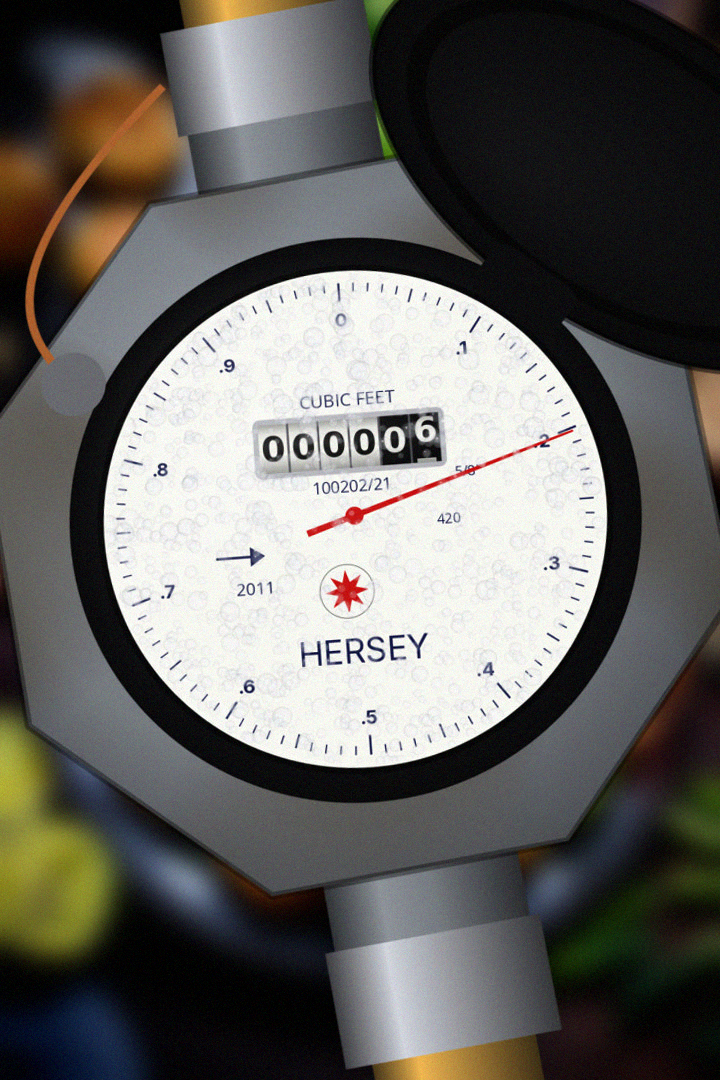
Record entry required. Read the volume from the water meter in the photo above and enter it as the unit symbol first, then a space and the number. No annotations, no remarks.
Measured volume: ft³ 6.20
